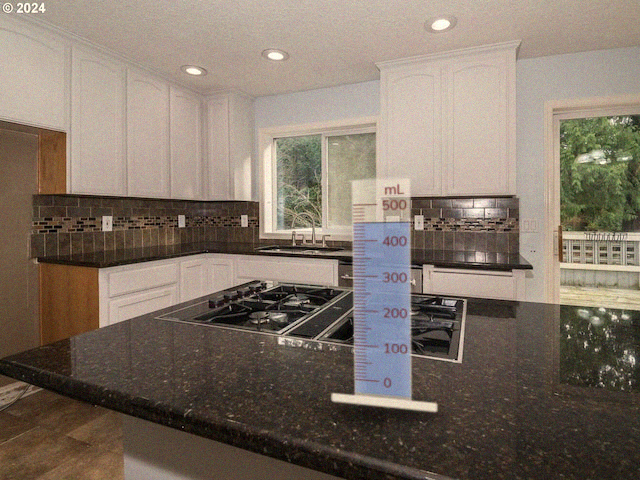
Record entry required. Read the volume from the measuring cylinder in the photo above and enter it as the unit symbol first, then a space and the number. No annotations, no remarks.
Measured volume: mL 450
